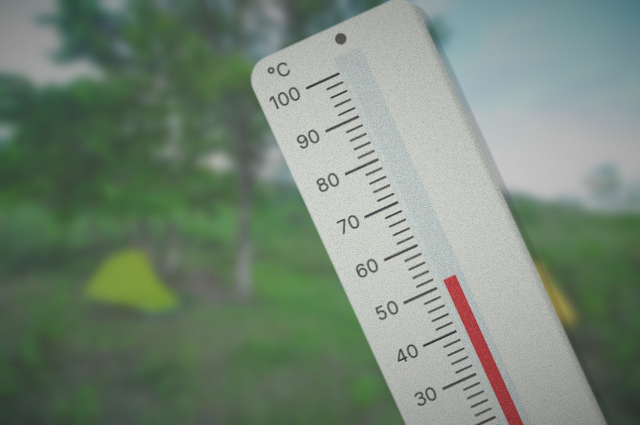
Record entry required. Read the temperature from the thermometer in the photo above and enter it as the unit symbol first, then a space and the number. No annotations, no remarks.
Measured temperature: °C 51
